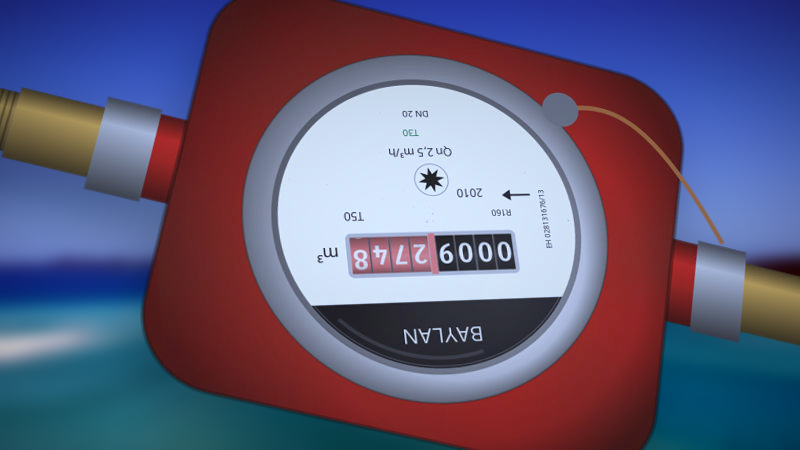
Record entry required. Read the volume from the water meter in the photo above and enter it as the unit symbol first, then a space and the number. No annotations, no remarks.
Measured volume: m³ 9.2748
